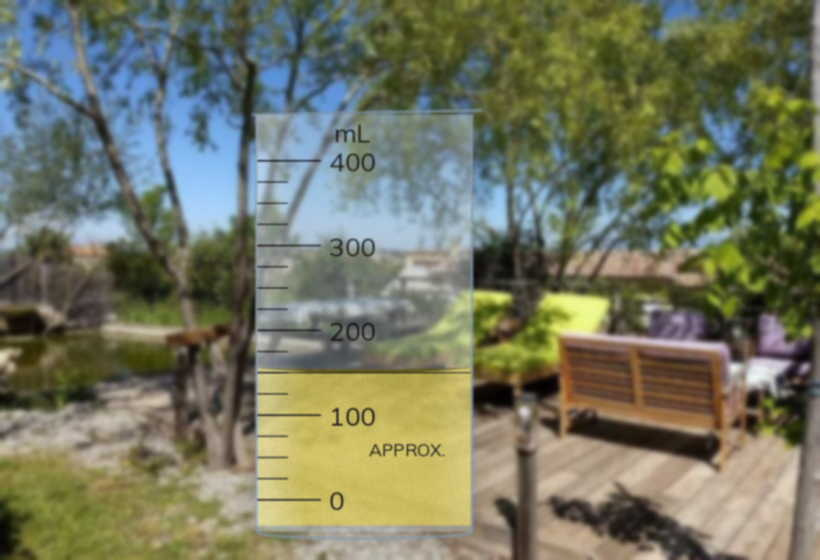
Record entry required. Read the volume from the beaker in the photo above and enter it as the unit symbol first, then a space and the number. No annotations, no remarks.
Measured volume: mL 150
